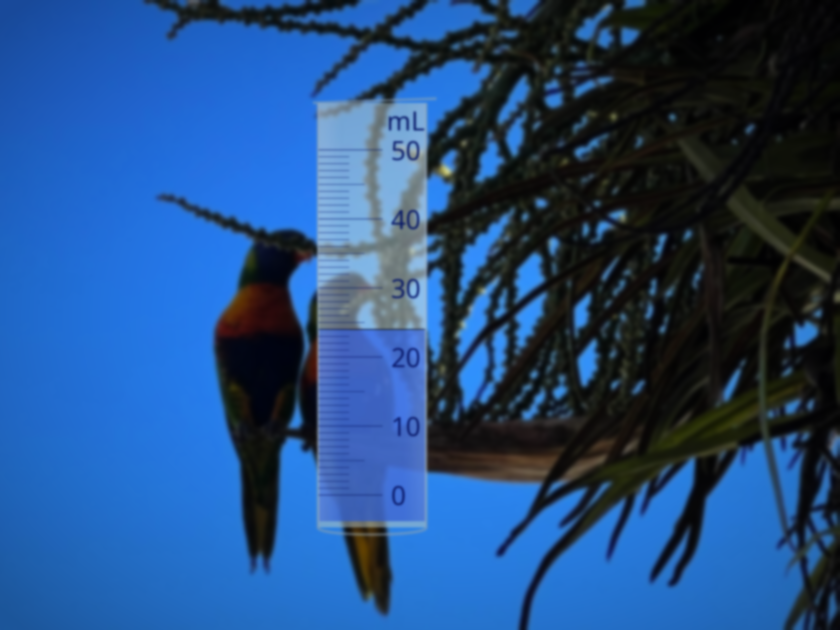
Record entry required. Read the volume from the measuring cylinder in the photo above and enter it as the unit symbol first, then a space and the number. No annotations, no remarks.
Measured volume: mL 24
